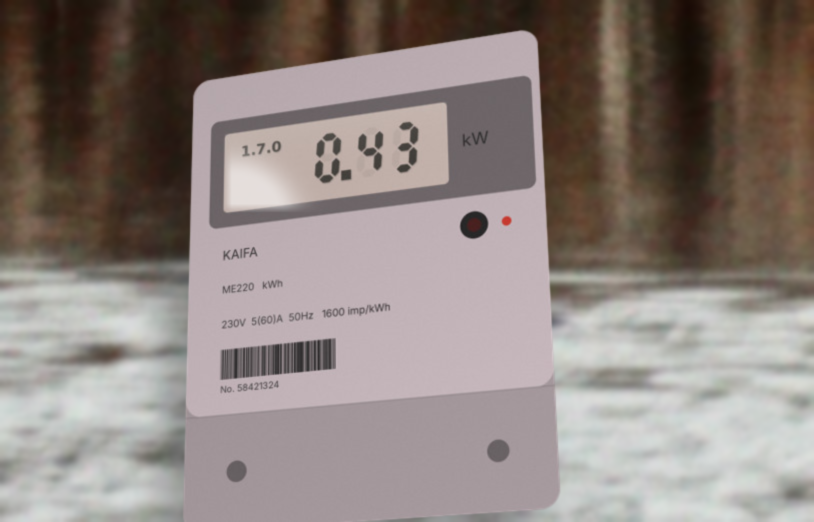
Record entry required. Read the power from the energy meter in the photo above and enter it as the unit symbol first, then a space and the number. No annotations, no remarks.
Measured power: kW 0.43
